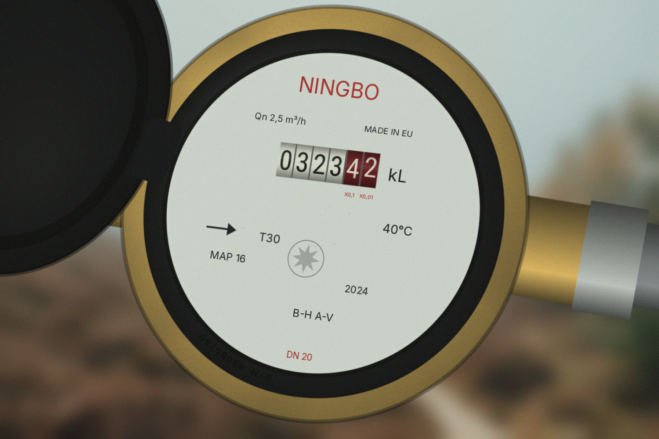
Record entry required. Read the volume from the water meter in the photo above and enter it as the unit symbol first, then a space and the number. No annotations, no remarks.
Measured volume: kL 323.42
